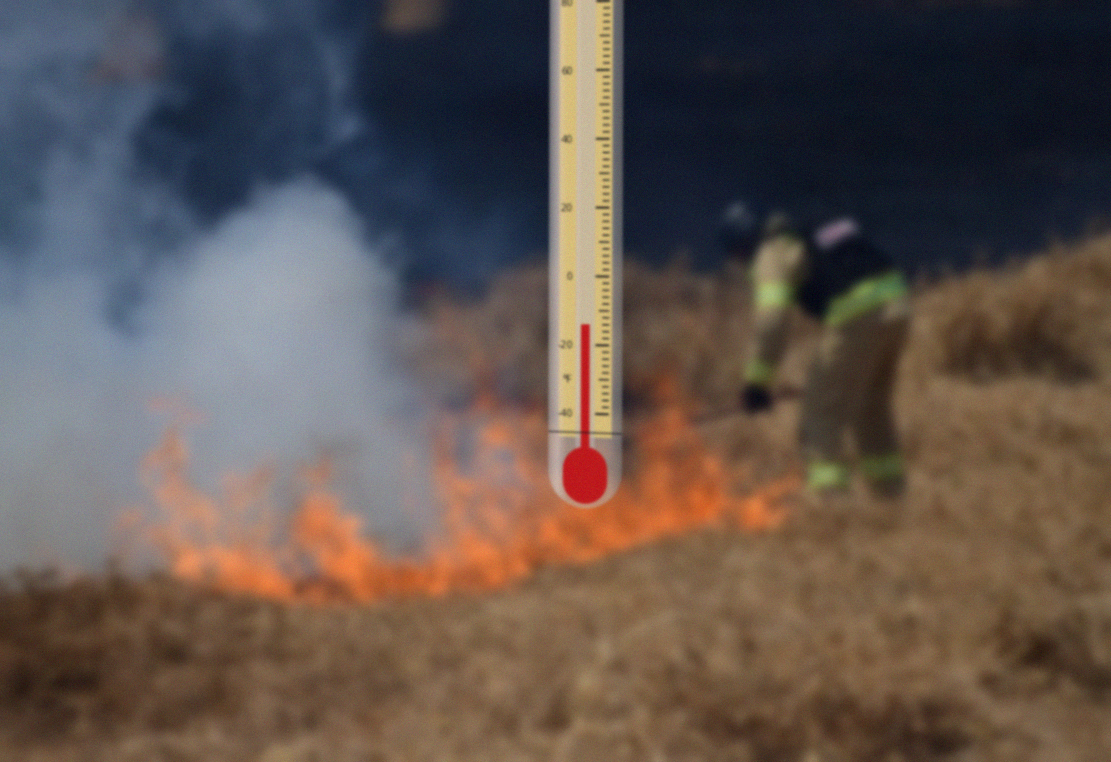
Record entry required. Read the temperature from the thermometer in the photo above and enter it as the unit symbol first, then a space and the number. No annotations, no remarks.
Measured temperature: °F -14
